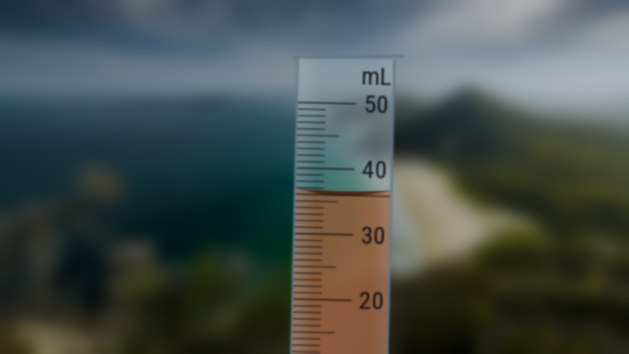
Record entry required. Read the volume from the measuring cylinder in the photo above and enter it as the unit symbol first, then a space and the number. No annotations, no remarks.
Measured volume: mL 36
